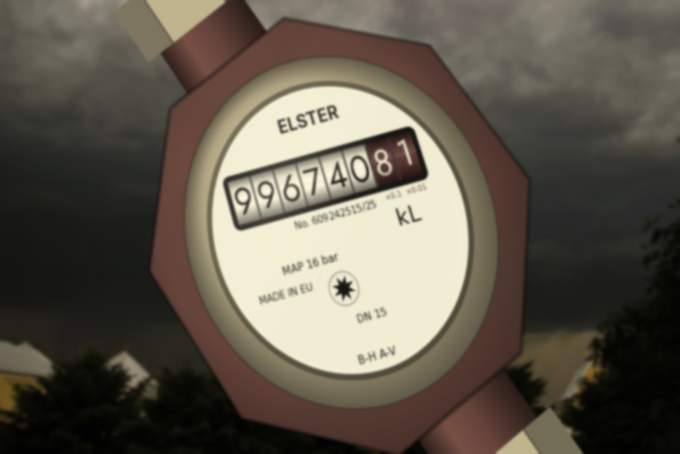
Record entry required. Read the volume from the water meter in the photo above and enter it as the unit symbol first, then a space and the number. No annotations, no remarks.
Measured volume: kL 996740.81
